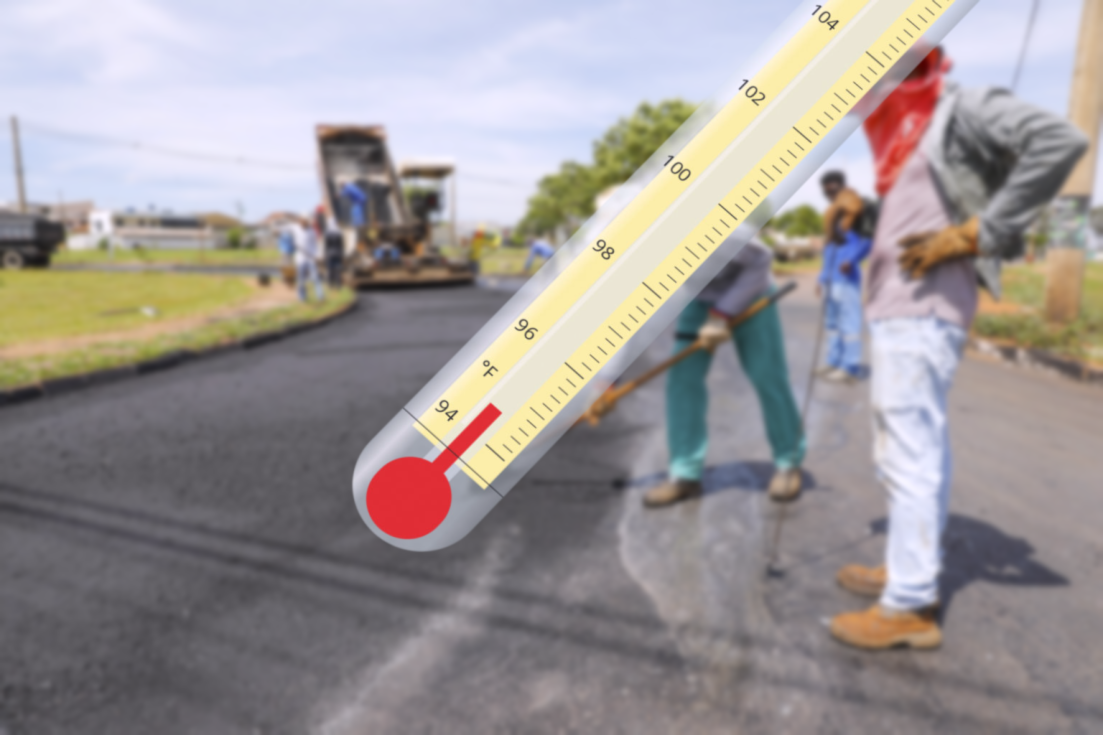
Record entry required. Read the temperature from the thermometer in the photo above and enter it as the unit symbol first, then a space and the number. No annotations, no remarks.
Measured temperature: °F 94.6
